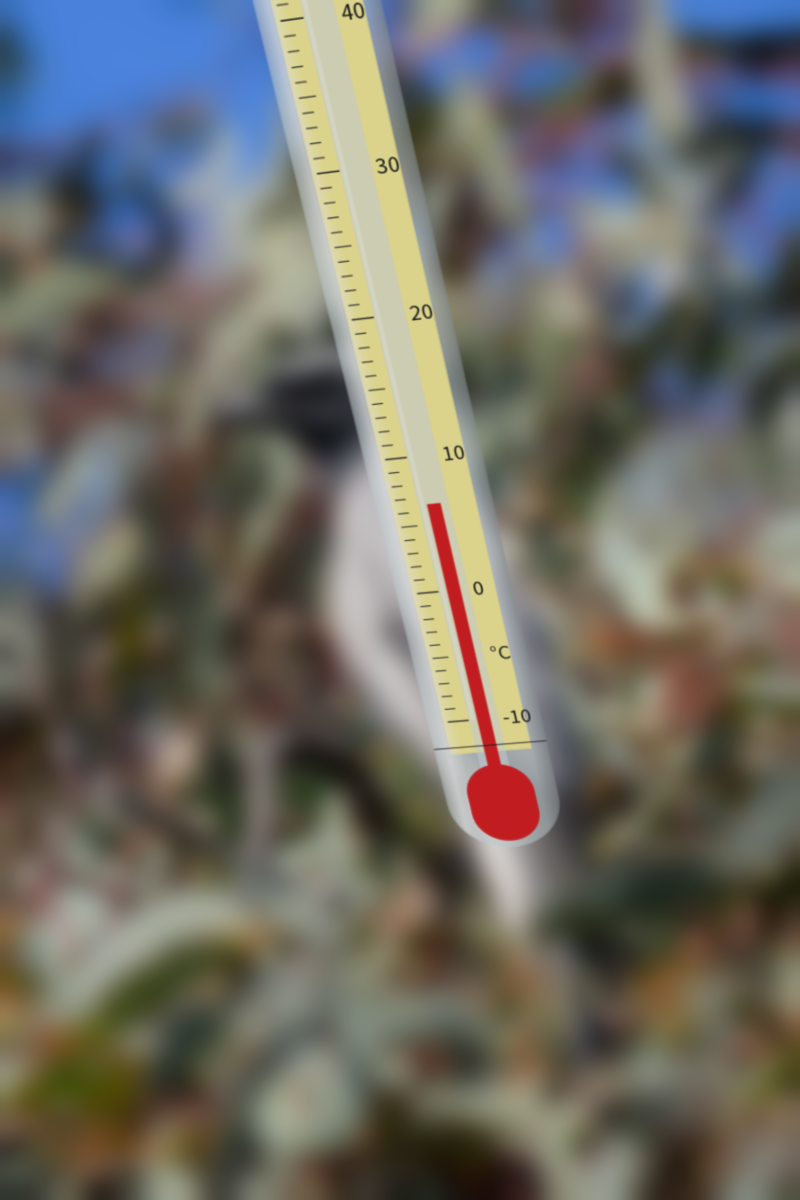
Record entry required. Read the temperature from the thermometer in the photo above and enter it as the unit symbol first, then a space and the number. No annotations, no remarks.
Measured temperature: °C 6.5
